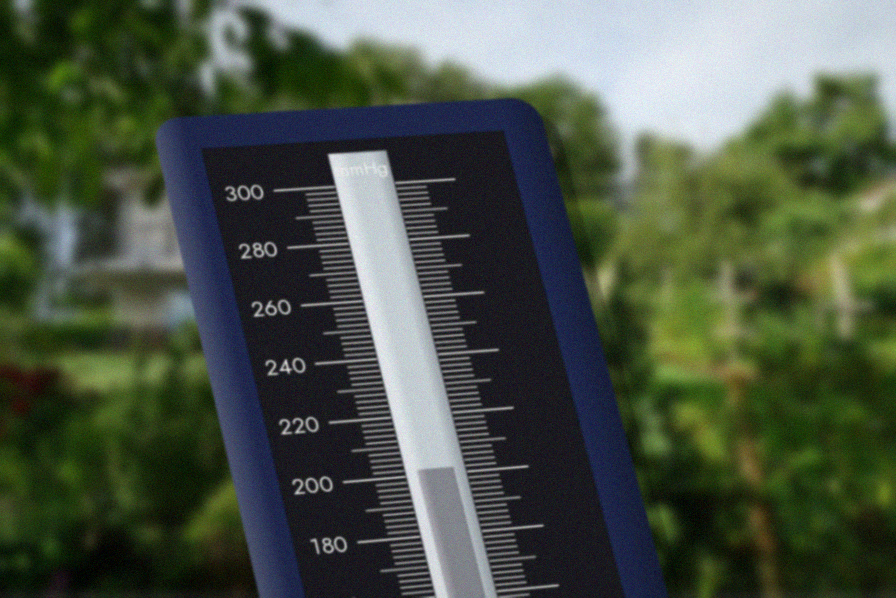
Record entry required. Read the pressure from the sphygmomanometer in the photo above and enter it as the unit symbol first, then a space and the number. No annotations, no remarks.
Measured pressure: mmHg 202
